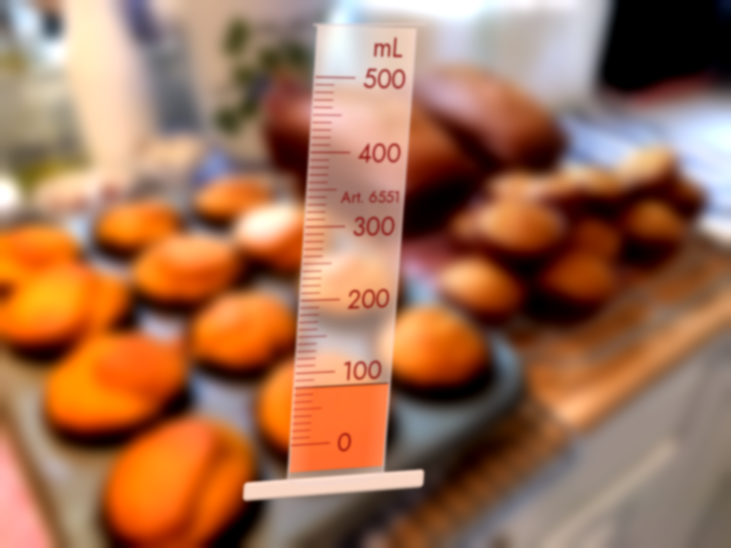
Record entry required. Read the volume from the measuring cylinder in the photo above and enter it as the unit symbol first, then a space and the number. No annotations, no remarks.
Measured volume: mL 80
